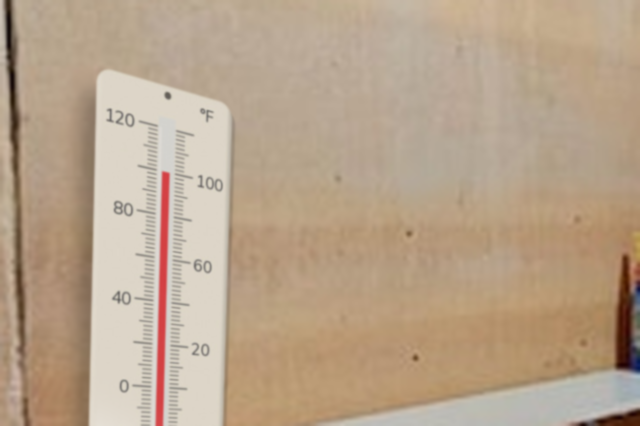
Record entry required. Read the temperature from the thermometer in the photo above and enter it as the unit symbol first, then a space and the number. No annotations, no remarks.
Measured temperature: °F 100
